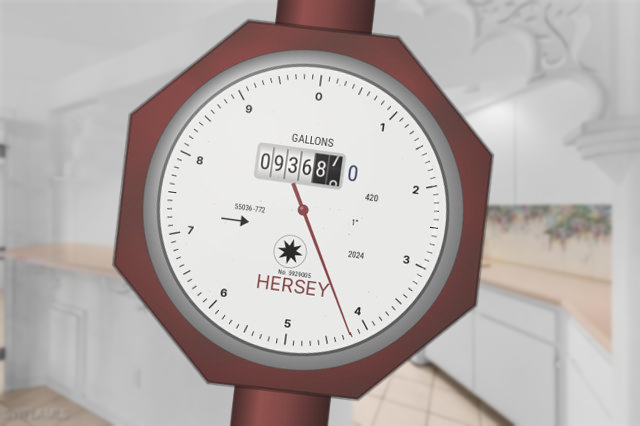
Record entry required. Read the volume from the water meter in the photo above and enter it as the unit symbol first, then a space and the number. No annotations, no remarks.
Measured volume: gal 936874.2
